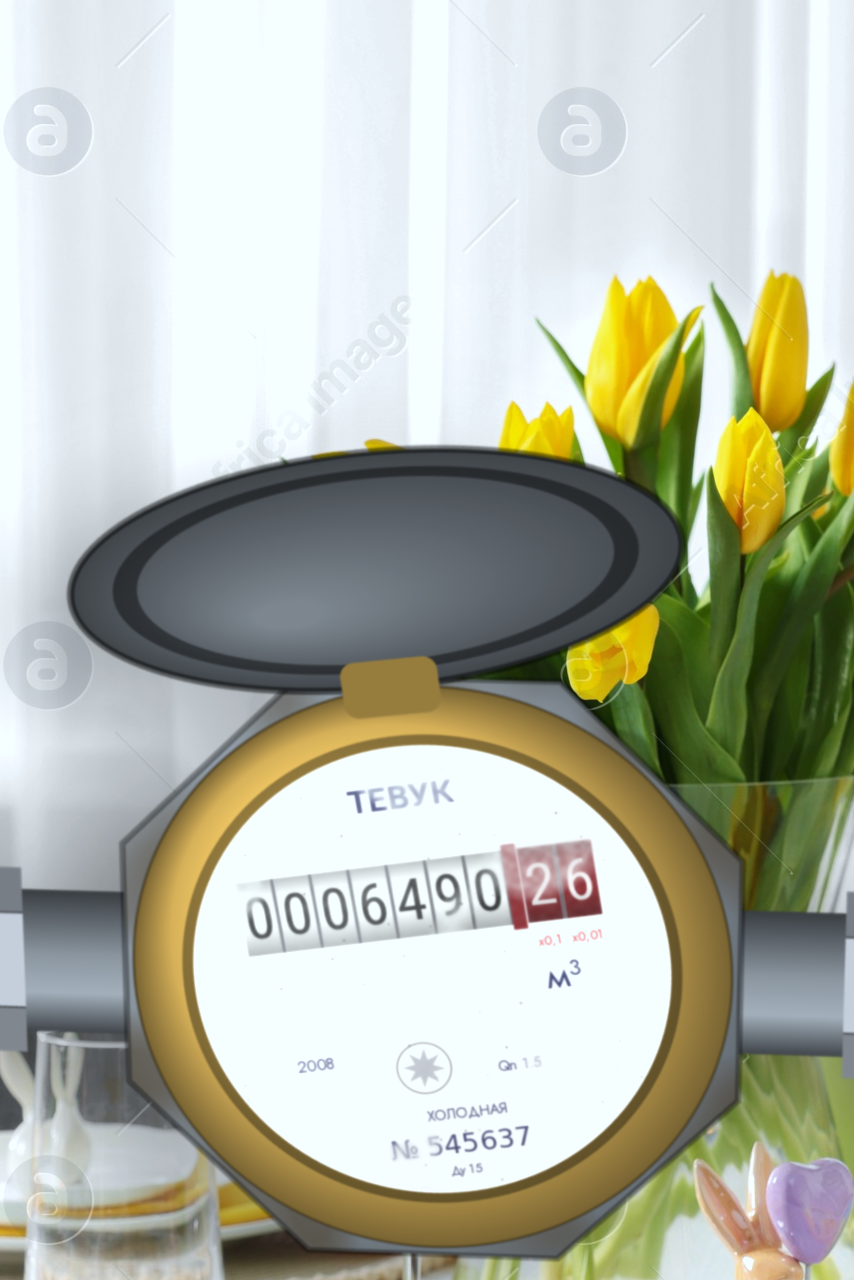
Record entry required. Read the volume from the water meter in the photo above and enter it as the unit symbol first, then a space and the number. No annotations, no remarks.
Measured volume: m³ 6490.26
